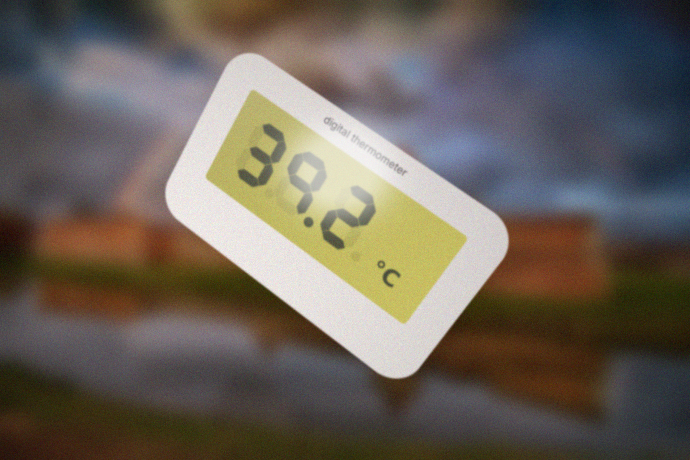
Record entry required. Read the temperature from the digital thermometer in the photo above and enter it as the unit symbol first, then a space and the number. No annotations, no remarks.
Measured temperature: °C 39.2
